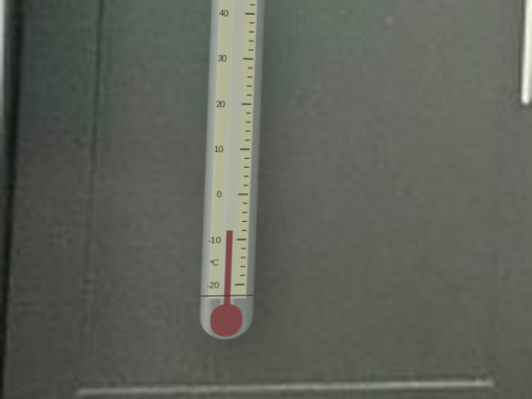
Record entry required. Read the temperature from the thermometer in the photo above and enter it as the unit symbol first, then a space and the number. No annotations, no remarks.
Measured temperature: °C -8
